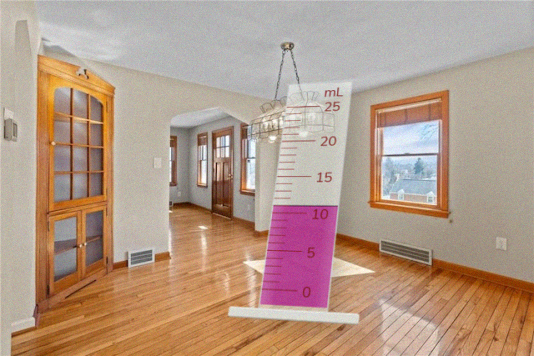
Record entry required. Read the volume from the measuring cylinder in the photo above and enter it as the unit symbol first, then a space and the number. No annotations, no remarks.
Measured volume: mL 11
